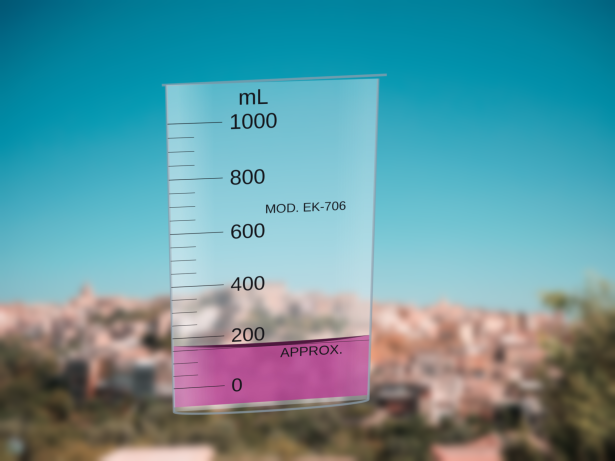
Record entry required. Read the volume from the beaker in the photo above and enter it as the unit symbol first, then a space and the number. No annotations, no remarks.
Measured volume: mL 150
